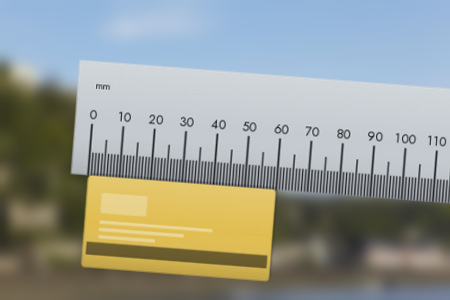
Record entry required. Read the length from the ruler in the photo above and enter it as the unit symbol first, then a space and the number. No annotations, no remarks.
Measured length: mm 60
